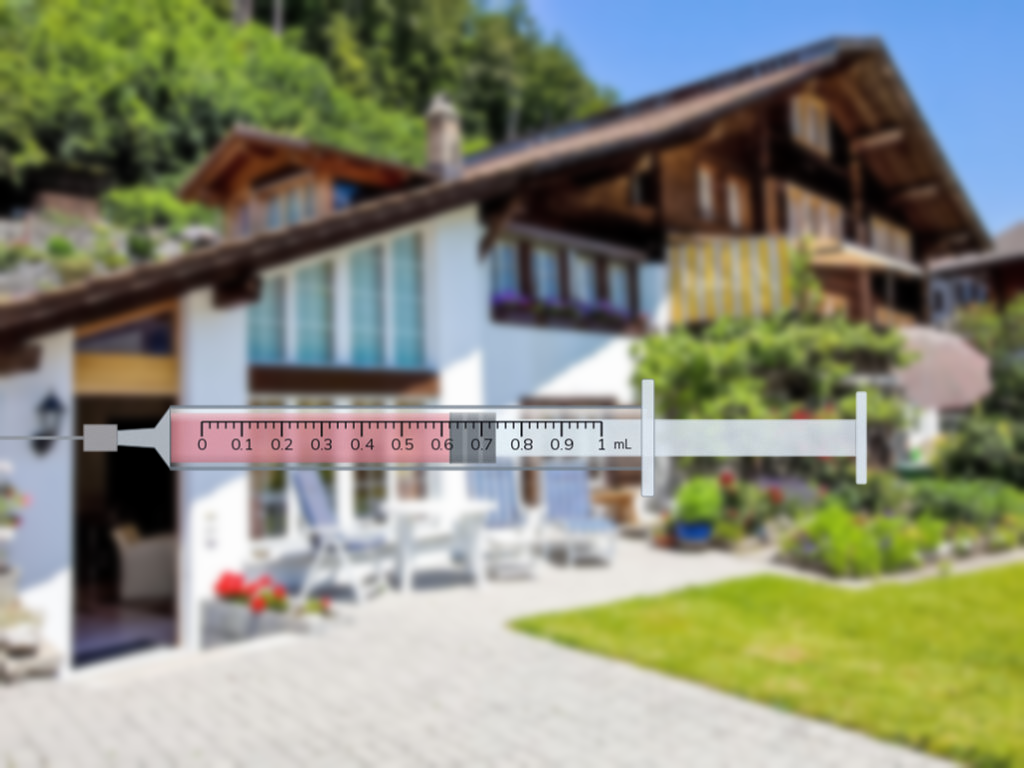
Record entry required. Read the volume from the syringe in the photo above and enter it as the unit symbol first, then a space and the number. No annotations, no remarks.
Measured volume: mL 0.62
